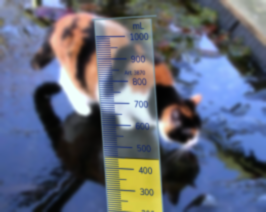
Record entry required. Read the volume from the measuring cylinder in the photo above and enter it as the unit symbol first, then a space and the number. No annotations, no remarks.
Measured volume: mL 450
